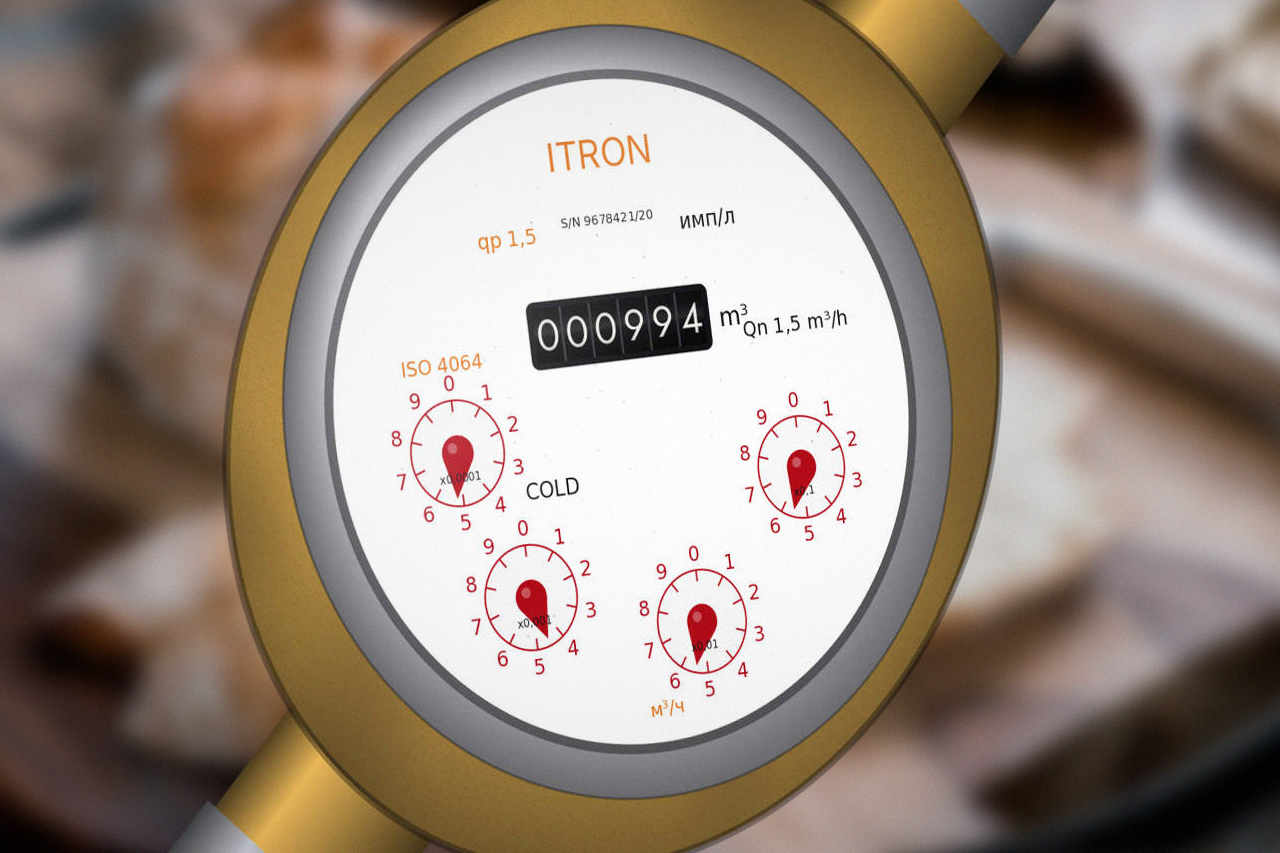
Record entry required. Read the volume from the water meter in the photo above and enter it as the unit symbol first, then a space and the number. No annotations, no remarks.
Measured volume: m³ 994.5545
